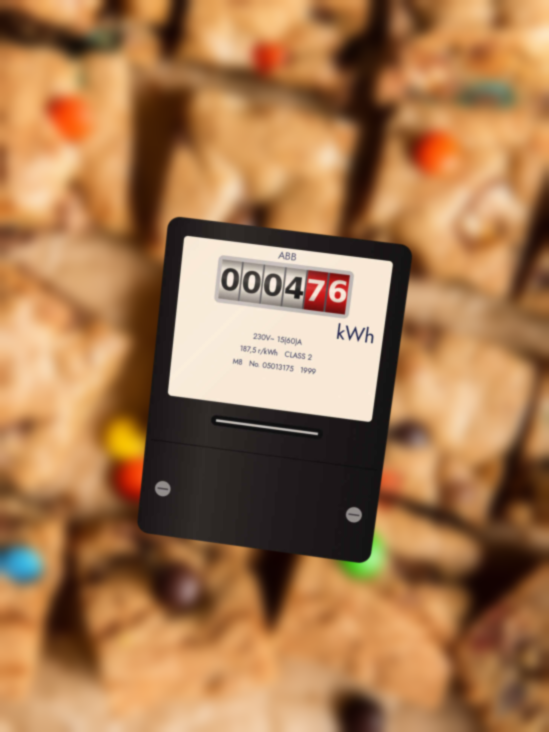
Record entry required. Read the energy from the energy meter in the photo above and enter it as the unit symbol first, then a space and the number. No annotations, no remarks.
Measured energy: kWh 4.76
